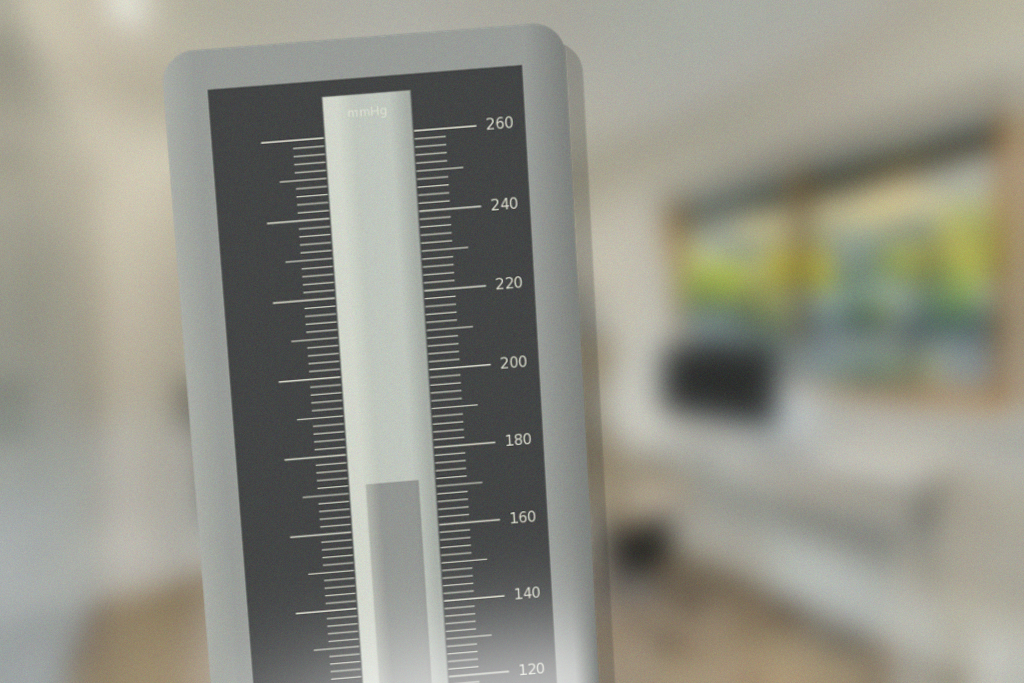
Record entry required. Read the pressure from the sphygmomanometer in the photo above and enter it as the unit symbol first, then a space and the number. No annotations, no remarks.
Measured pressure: mmHg 172
